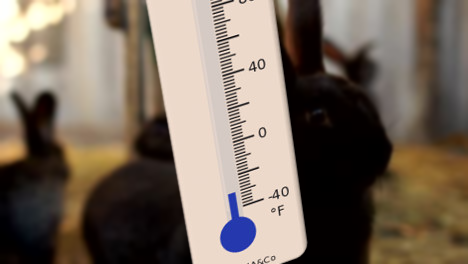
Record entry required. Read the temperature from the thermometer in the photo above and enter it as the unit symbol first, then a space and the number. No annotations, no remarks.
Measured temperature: °F -30
